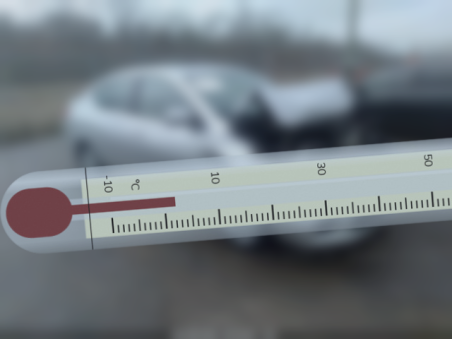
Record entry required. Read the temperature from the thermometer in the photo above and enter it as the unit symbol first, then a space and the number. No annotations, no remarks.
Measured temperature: °C 2
